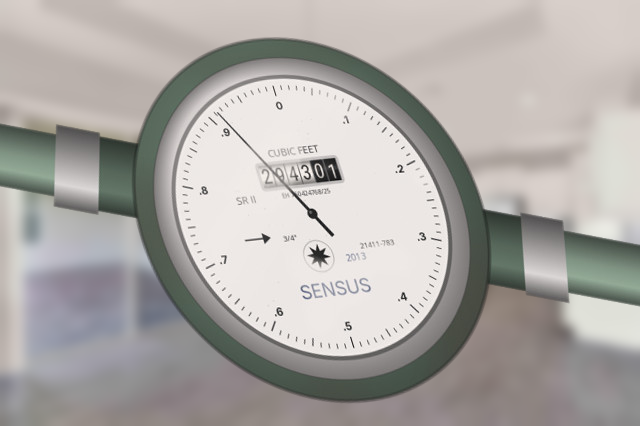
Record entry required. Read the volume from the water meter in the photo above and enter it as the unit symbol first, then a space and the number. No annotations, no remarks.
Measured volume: ft³ 294300.91
